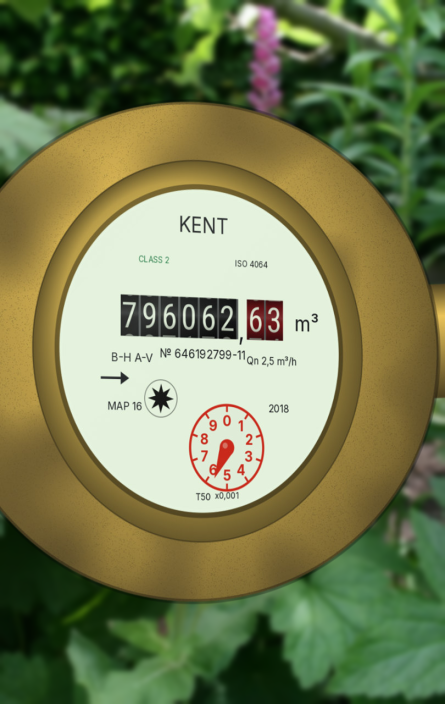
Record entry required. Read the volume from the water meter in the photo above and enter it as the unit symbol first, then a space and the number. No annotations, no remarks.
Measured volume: m³ 796062.635
